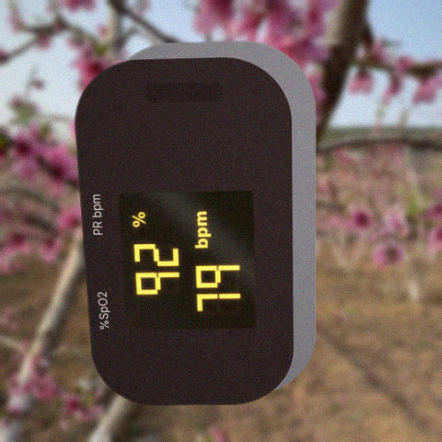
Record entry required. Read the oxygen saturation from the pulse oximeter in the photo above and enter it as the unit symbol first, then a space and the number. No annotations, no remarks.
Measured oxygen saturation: % 92
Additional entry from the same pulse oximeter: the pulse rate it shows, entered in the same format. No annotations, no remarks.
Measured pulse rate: bpm 79
